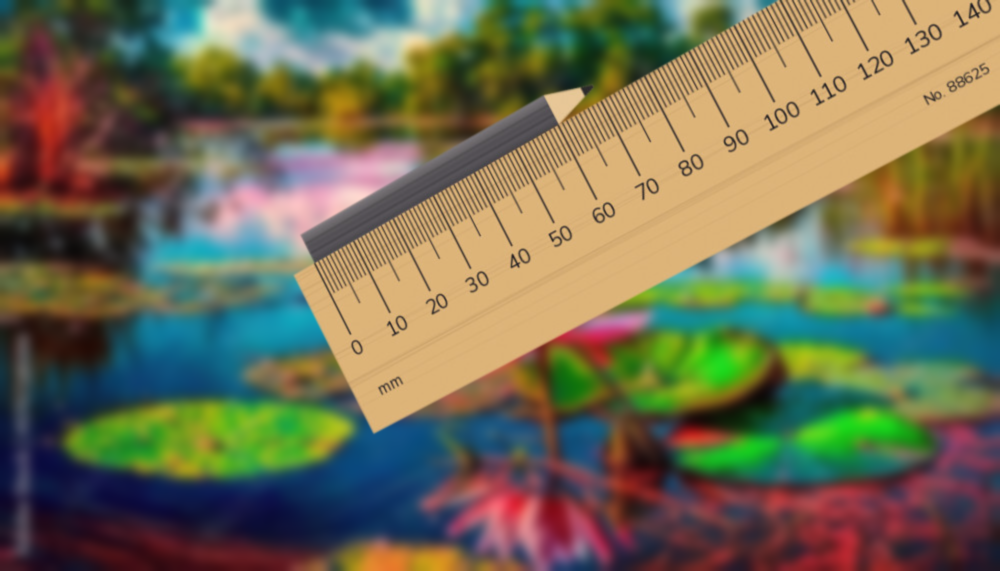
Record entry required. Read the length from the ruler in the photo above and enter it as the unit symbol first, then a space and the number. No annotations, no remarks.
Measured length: mm 70
